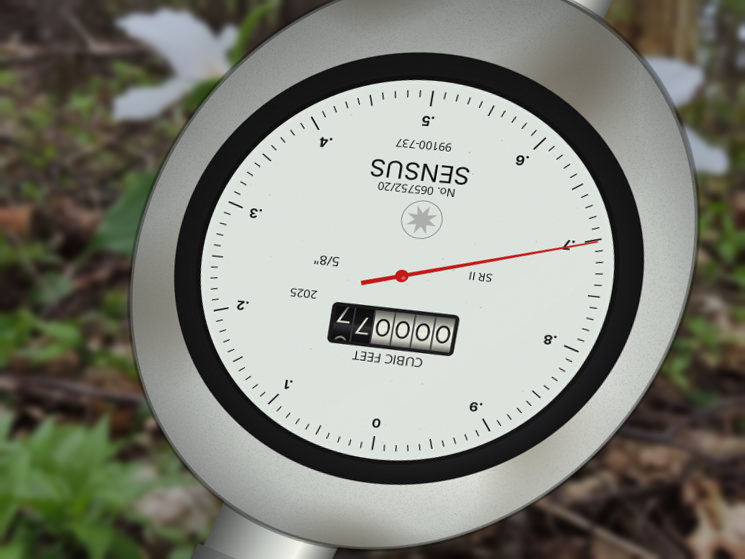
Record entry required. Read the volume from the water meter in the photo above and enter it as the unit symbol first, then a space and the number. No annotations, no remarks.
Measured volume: ft³ 76.70
